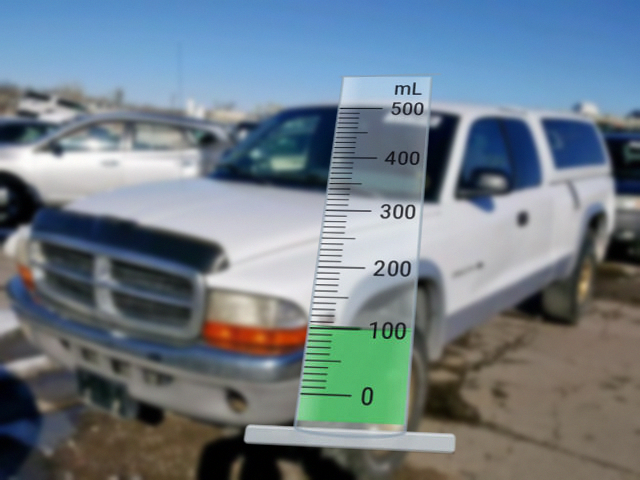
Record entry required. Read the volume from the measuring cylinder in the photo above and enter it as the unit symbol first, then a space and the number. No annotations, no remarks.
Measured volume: mL 100
